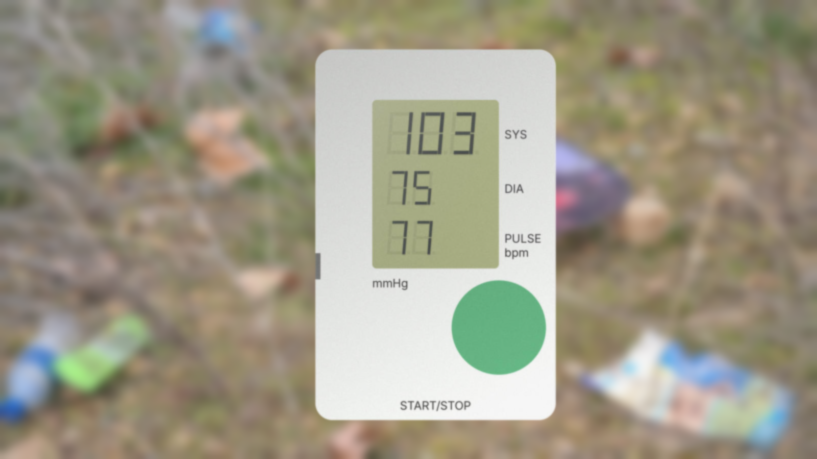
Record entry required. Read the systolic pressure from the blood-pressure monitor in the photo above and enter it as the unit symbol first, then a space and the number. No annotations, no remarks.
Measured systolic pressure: mmHg 103
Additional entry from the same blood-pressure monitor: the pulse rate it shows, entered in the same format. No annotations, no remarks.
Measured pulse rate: bpm 77
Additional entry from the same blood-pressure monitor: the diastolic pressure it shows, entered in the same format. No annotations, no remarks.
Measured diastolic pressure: mmHg 75
